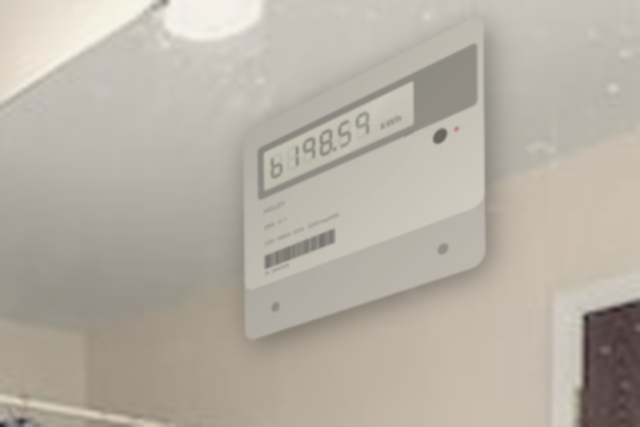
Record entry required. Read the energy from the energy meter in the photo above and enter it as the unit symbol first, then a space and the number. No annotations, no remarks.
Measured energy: kWh 6198.59
